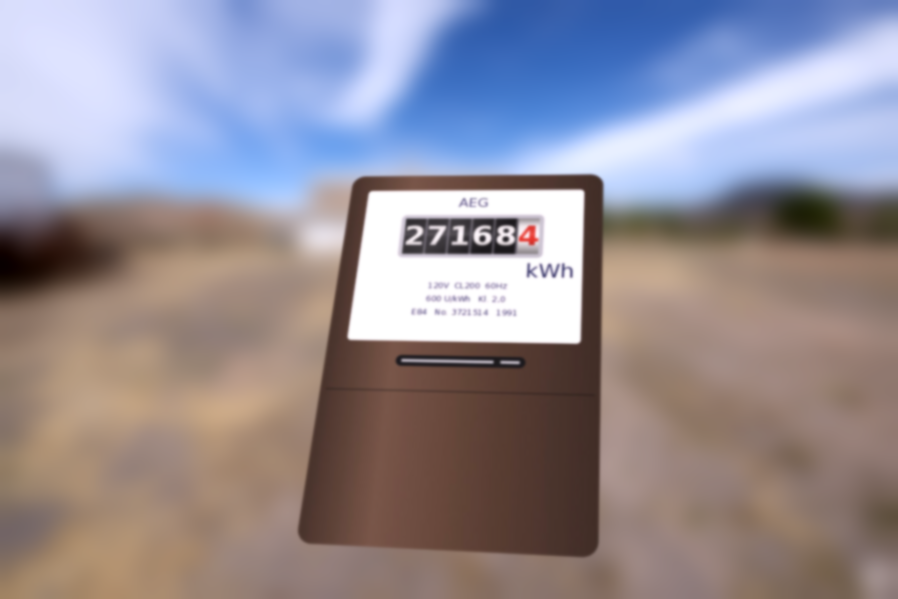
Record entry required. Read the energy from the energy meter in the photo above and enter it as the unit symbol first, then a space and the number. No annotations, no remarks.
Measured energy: kWh 27168.4
